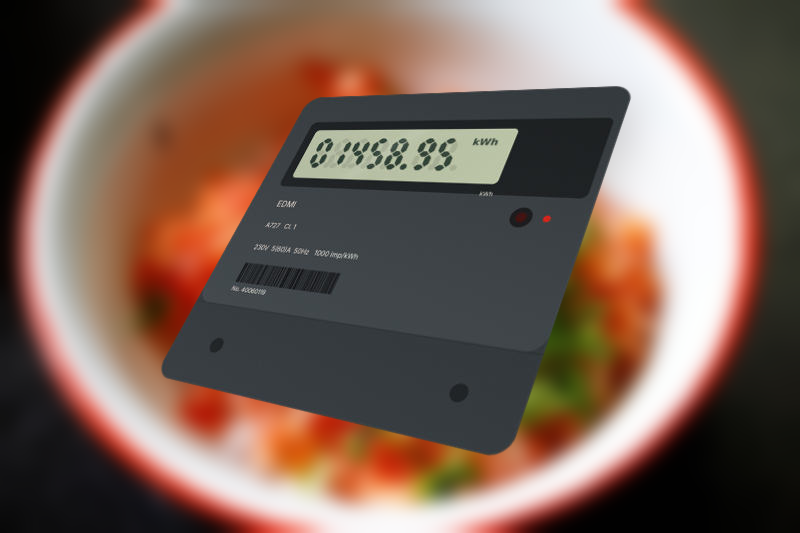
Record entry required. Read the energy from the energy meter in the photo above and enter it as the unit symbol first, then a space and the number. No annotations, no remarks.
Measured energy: kWh 1458.95
